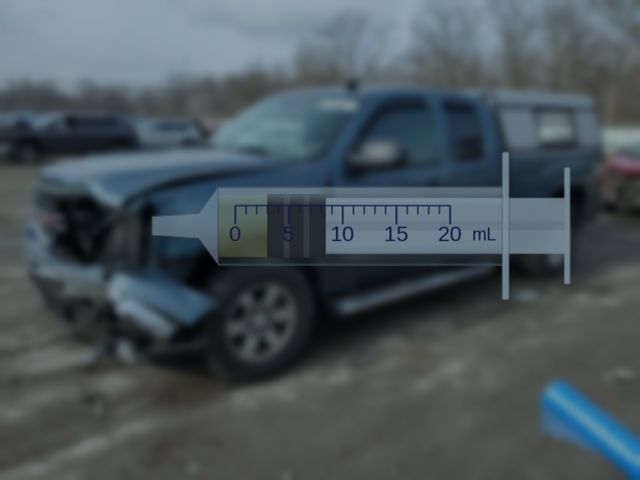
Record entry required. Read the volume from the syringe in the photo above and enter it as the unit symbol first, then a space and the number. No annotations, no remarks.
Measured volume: mL 3
